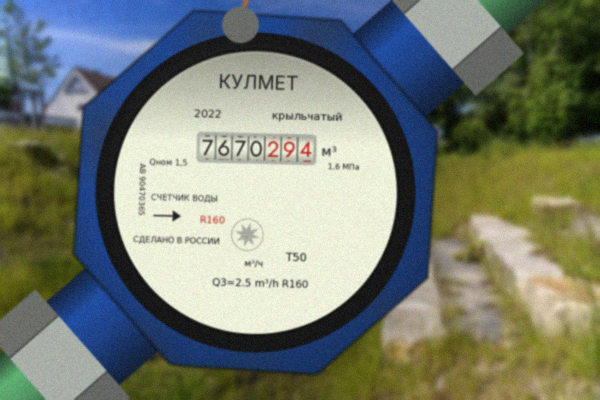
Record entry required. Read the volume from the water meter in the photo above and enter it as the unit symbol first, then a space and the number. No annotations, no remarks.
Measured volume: m³ 7670.294
